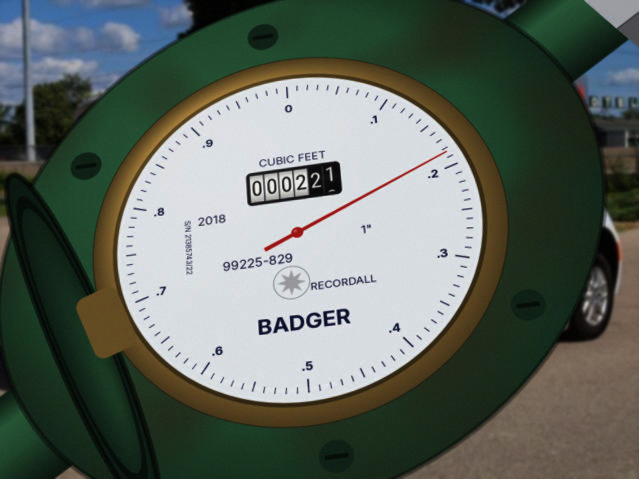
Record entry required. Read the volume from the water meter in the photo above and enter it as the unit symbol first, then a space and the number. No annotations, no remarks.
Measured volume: ft³ 221.18
